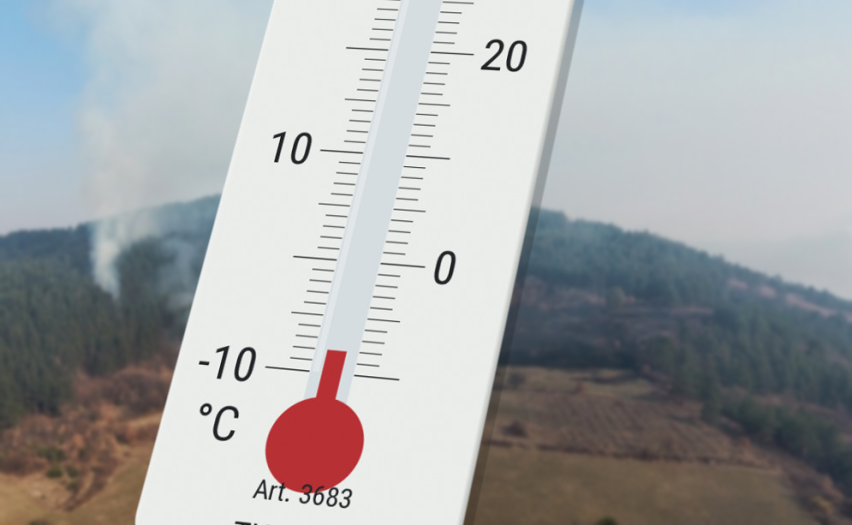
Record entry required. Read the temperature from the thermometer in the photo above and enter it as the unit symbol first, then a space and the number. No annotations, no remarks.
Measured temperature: °C -8
